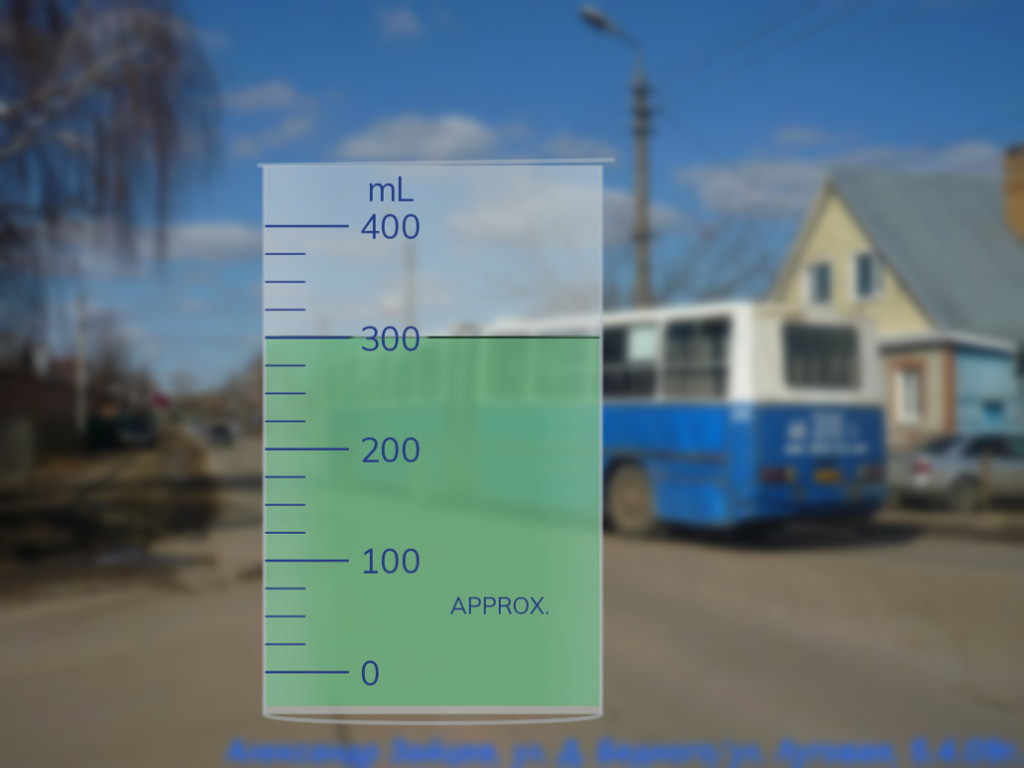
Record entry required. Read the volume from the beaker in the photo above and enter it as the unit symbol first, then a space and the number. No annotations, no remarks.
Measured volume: mL 300
